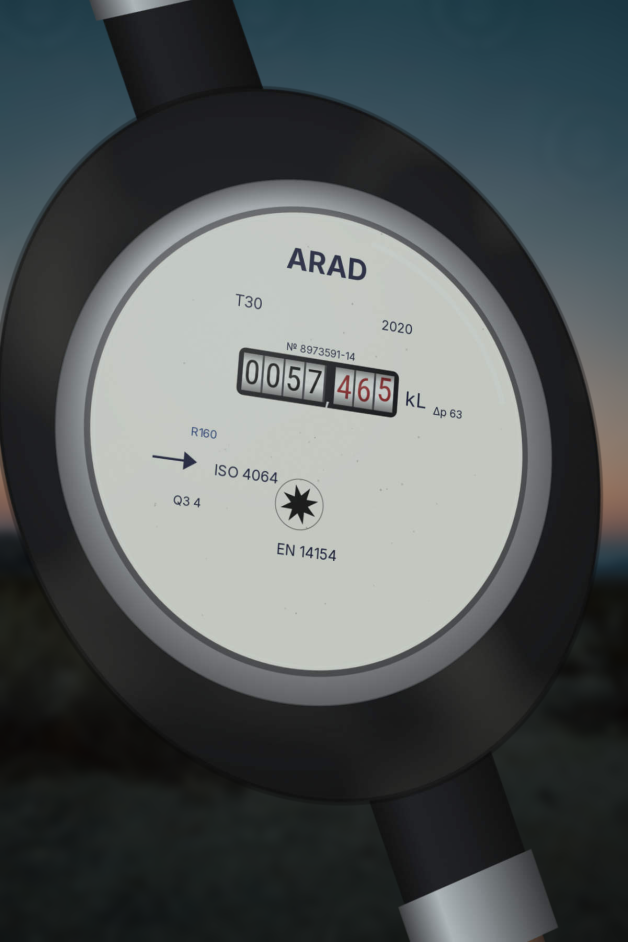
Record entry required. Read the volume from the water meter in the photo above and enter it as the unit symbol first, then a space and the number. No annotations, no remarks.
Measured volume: kL 57.465
